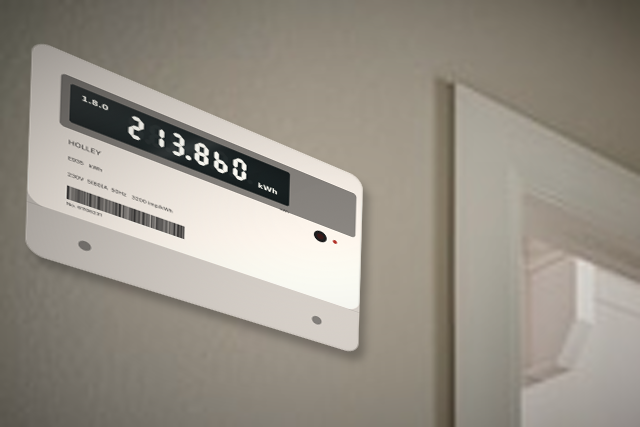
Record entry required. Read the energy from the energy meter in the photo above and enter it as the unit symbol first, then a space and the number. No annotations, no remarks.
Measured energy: kWh 213.860
